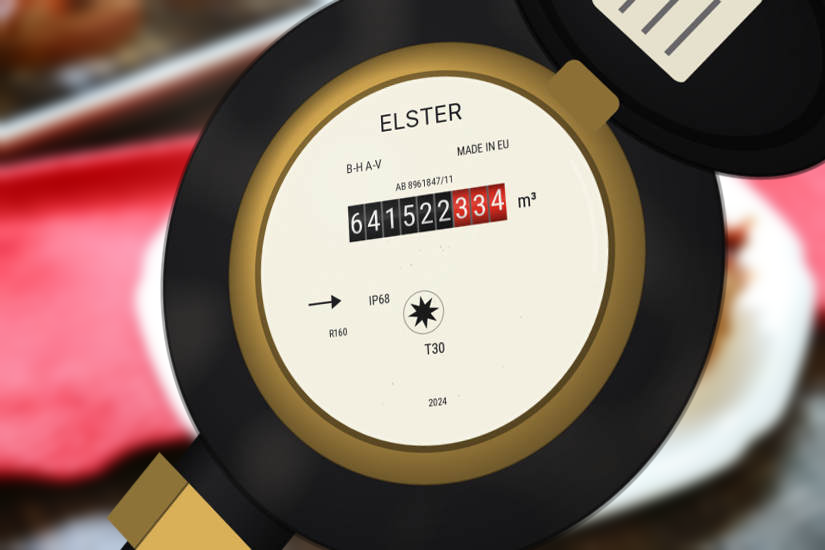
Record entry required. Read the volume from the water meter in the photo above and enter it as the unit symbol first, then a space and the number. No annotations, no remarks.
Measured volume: m³ 641522.334
